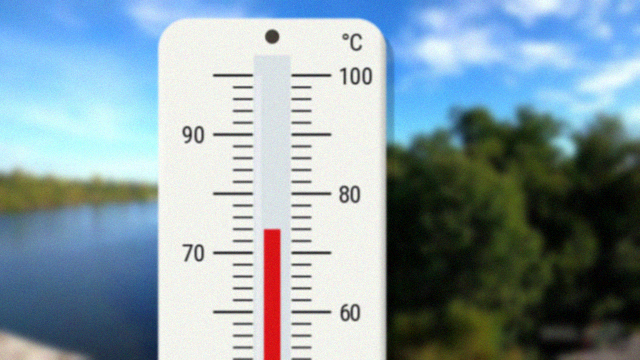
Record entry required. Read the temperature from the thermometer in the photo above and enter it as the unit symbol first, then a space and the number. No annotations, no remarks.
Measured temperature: °C 74
